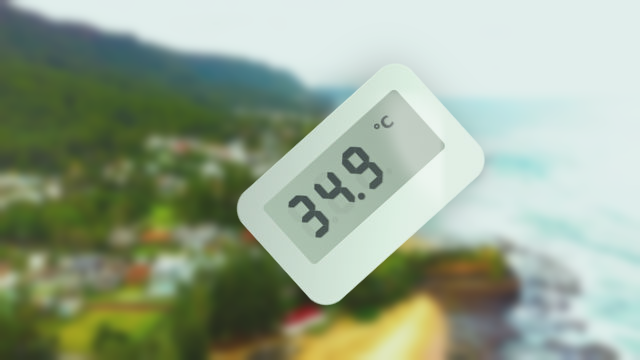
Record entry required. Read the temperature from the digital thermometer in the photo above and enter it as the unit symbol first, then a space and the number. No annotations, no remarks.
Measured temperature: °C 34.9
